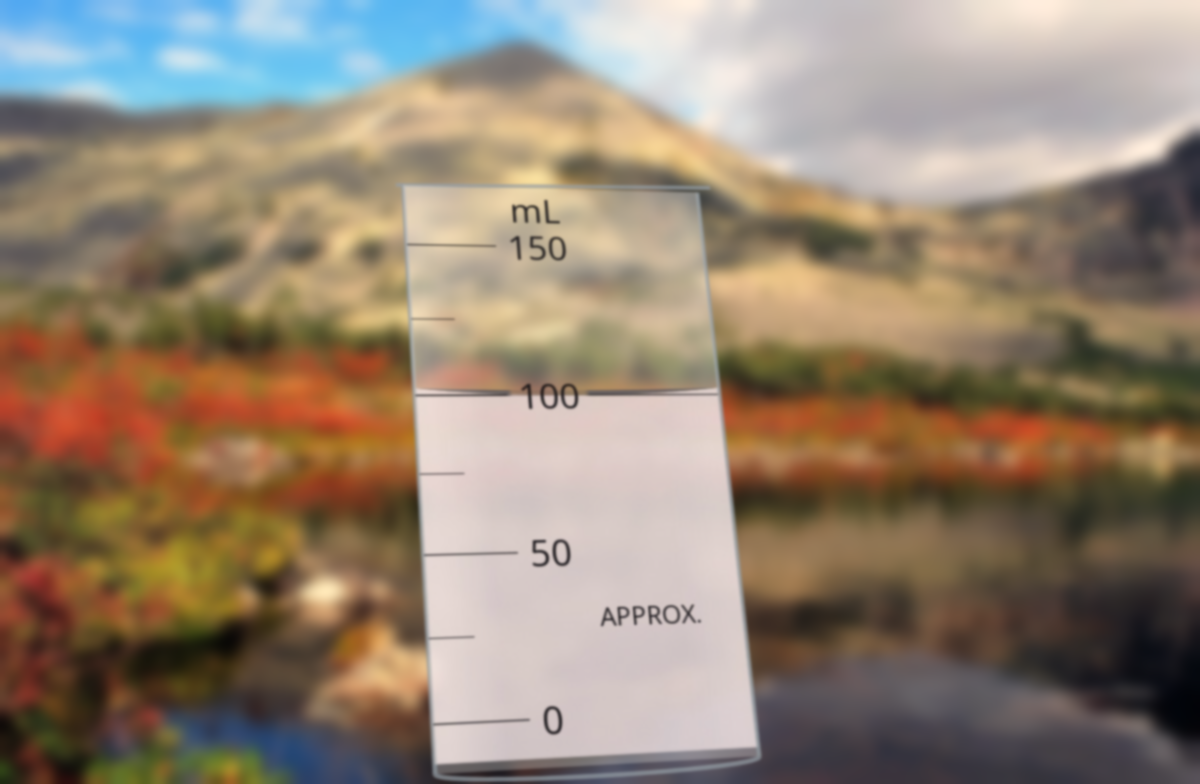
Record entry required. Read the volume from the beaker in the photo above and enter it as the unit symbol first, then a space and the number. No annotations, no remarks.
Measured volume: mL 100
